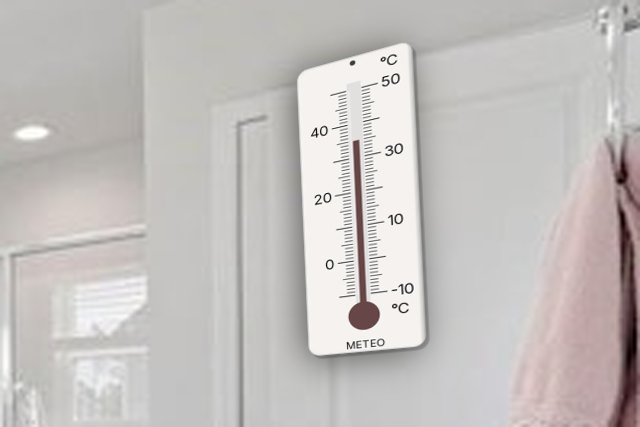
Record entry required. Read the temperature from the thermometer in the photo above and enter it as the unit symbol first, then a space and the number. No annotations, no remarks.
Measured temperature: °C 35
